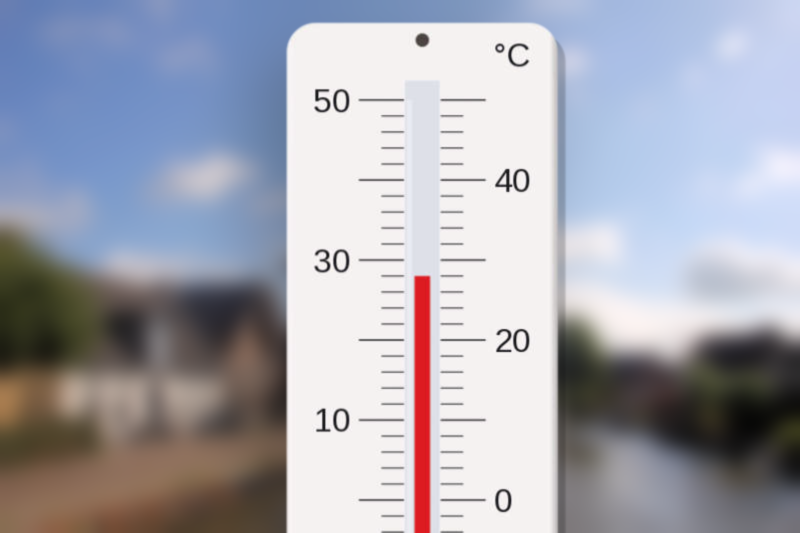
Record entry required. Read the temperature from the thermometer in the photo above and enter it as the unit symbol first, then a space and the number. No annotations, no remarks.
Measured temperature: °C 28
